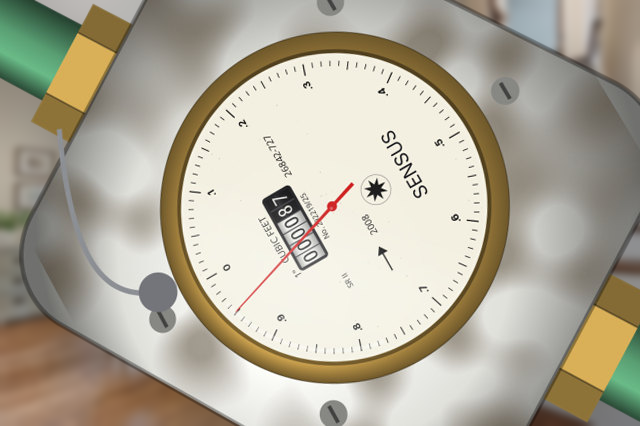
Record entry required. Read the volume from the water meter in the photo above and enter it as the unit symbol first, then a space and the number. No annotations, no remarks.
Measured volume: ft³ 86.95
